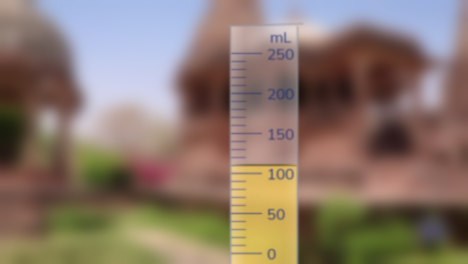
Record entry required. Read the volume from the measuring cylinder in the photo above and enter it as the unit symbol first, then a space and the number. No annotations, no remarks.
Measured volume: mL 110
